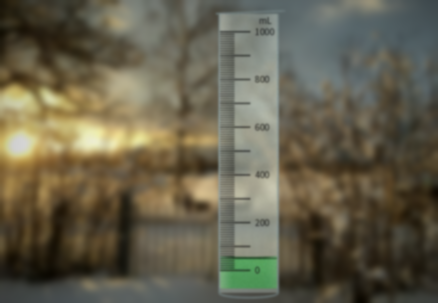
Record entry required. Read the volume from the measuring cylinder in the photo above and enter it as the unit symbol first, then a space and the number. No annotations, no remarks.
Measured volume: mL 50
